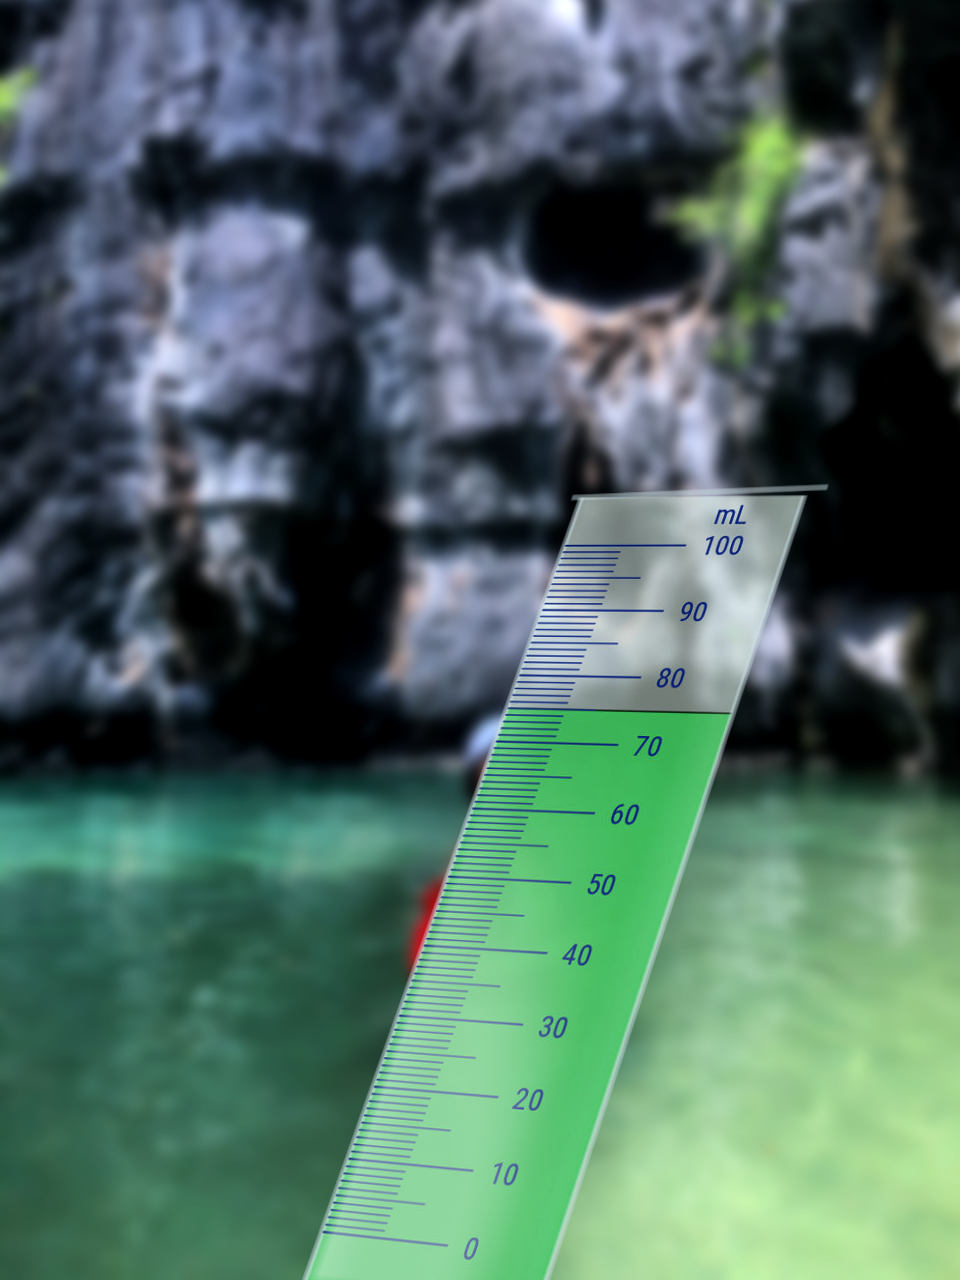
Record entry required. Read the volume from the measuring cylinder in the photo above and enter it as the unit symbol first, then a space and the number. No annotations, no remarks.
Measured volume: mL 75
